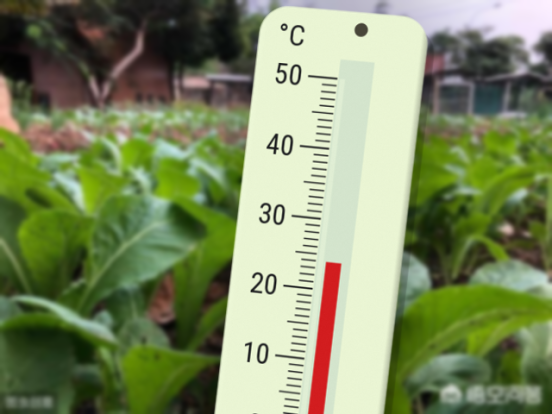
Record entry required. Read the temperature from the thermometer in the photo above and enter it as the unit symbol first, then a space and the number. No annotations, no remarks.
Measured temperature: °C 24
